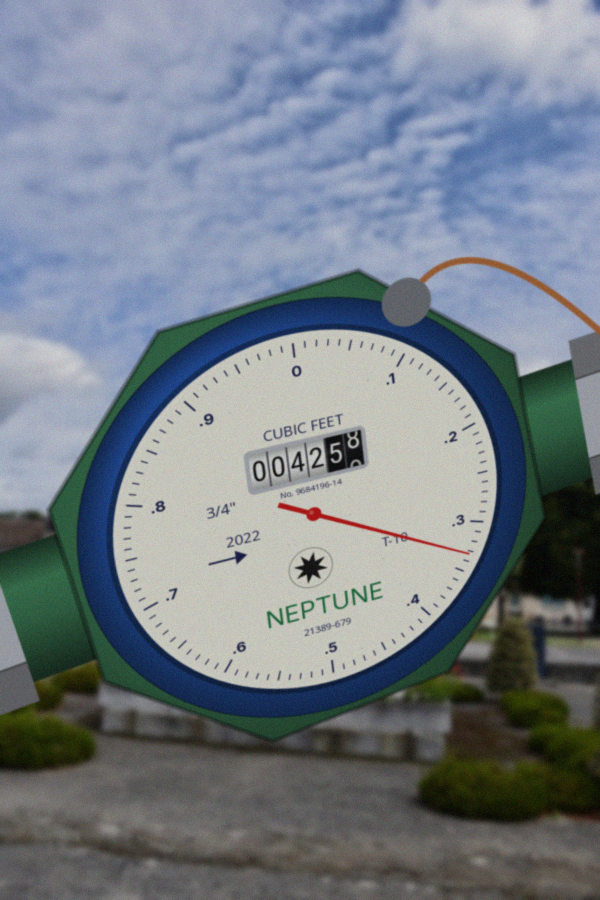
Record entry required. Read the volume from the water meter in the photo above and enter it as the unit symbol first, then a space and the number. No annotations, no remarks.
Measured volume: ft³ 4258.33
